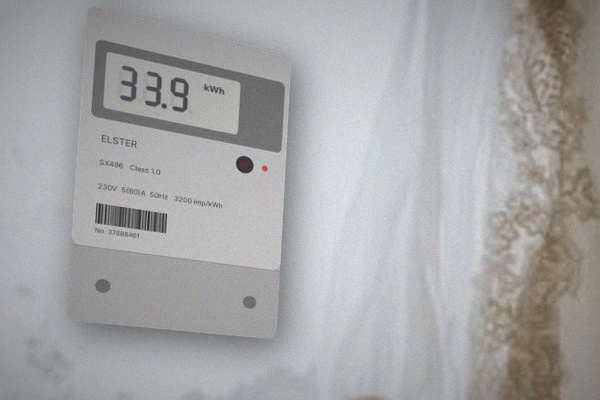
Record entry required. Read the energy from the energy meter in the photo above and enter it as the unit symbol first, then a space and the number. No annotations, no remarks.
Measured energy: kWh 33.9
